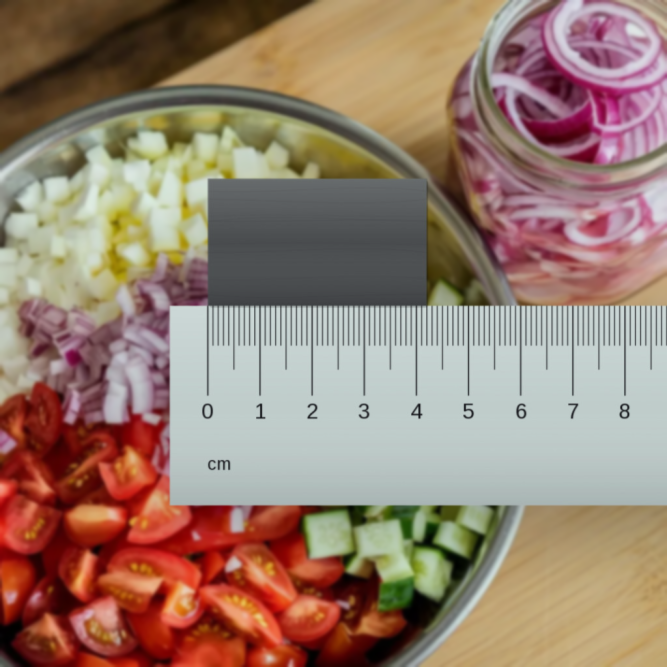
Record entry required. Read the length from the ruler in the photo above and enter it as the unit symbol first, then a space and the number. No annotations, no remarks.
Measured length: cm 4.2
